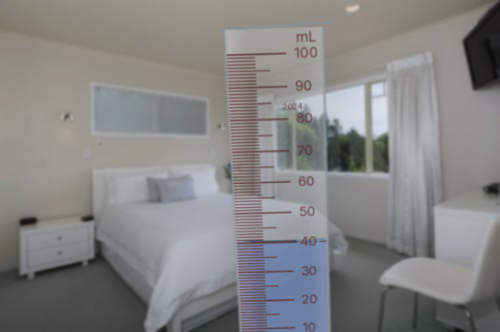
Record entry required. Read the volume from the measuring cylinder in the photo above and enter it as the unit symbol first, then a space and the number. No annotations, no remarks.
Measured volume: mL 40
